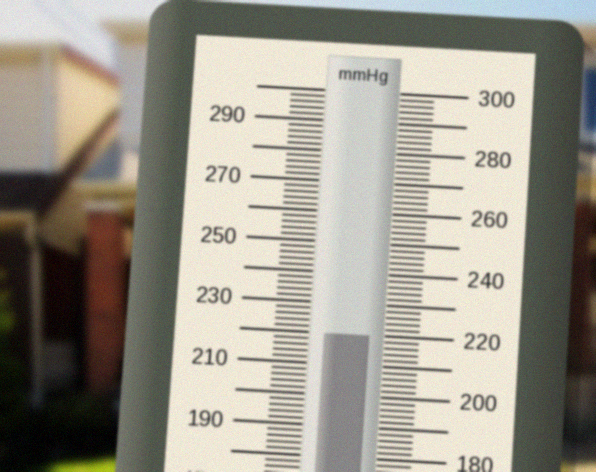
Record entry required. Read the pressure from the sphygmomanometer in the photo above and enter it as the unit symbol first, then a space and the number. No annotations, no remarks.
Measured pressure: mmHg 220
